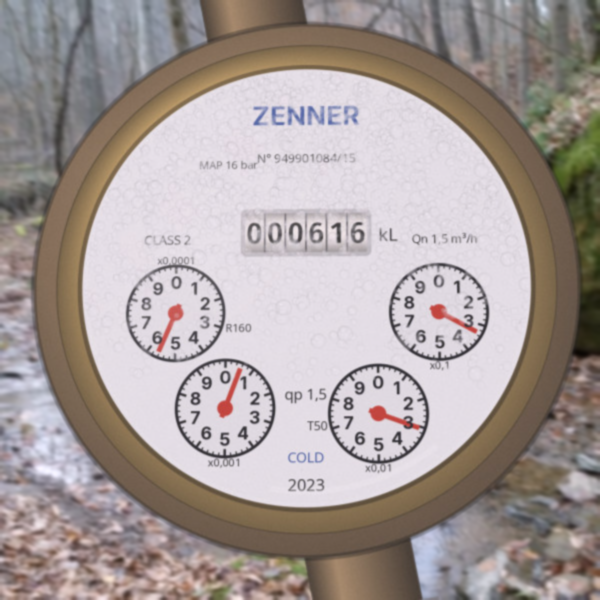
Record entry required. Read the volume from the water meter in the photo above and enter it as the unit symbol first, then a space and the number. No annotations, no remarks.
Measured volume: kL 616.3305
